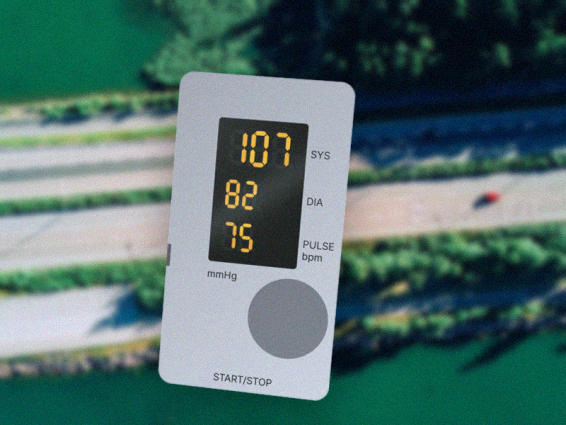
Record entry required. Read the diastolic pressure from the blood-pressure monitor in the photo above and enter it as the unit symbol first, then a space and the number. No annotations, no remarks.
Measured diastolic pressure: mmHg 82
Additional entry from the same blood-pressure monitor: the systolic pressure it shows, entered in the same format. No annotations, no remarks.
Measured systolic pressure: mmHg 107
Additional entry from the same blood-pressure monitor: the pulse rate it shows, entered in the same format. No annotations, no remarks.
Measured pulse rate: bpm 75
